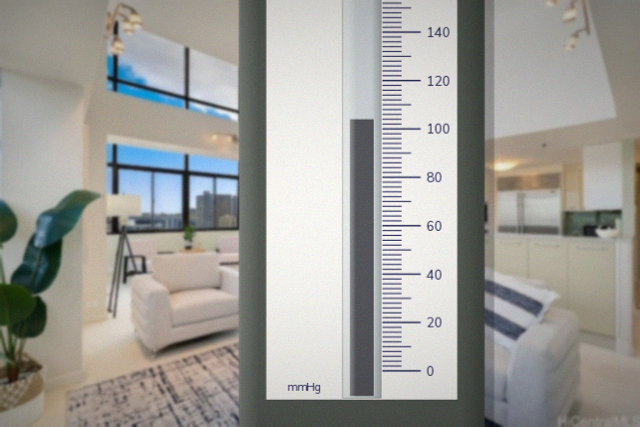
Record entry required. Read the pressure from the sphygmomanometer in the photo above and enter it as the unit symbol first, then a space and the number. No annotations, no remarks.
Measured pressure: mmHg 104
